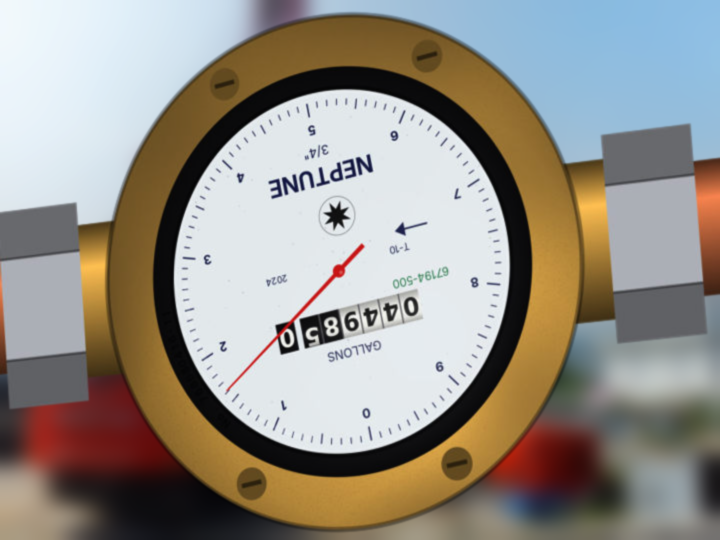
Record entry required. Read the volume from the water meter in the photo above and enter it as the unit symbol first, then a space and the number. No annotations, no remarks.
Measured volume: gal 449851.6
